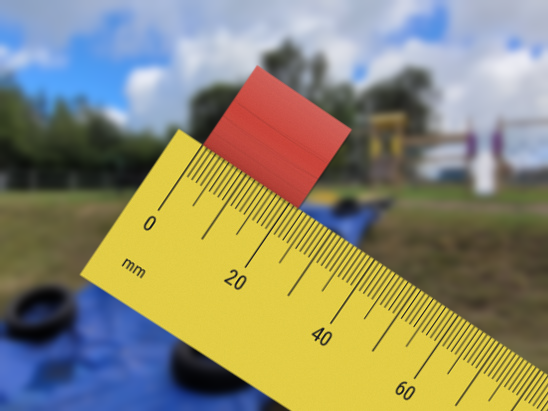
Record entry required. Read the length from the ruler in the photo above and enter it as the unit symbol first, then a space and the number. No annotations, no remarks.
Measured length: mm 22
